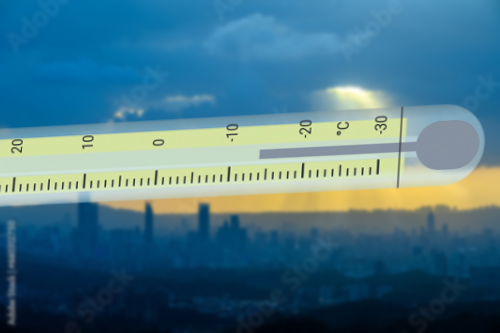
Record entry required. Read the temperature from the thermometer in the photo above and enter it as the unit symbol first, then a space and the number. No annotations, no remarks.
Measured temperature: °C -14
